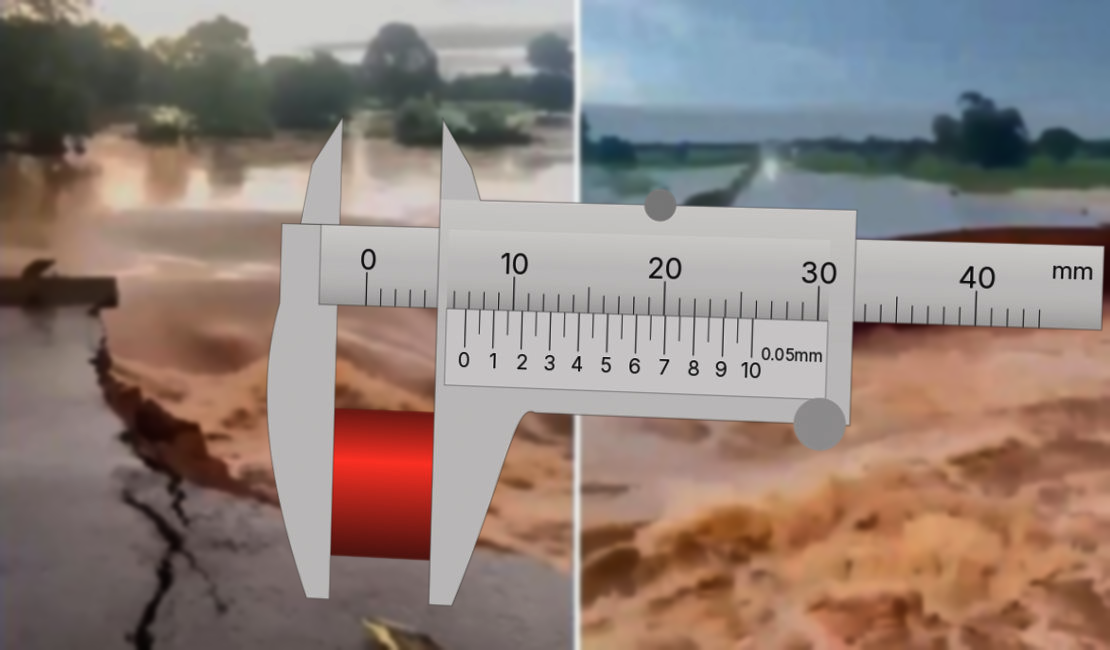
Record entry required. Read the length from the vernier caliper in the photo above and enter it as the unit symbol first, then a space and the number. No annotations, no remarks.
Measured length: mm 6.8
